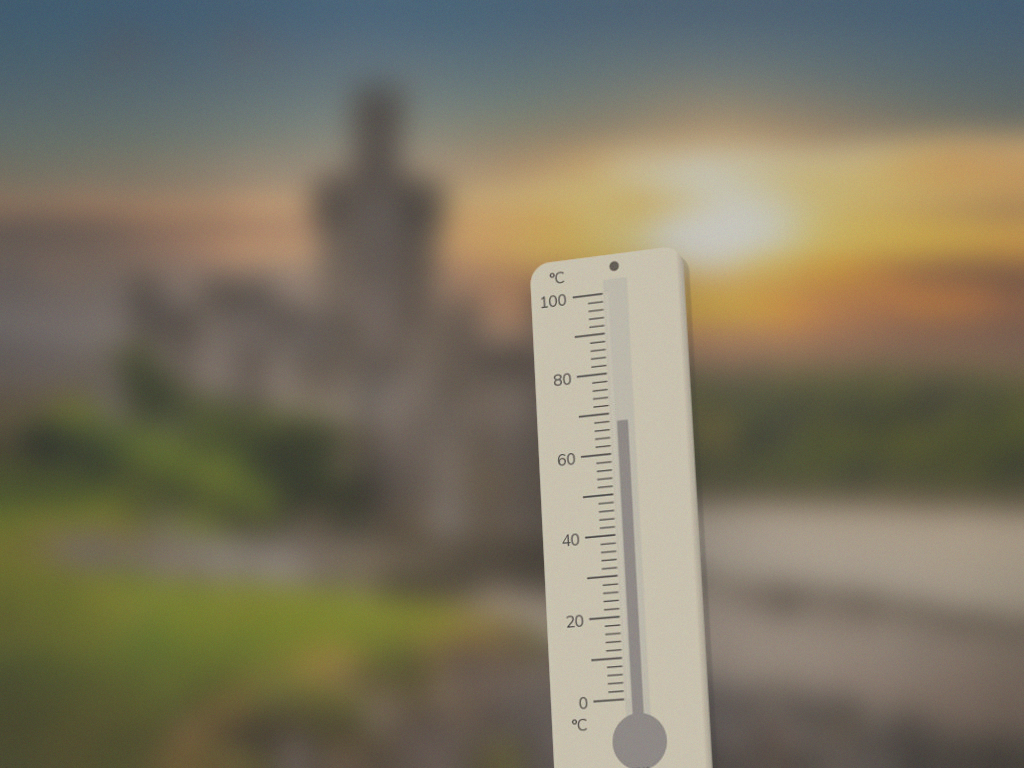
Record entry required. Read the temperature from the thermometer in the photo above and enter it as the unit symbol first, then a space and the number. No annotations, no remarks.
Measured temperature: °C 68
